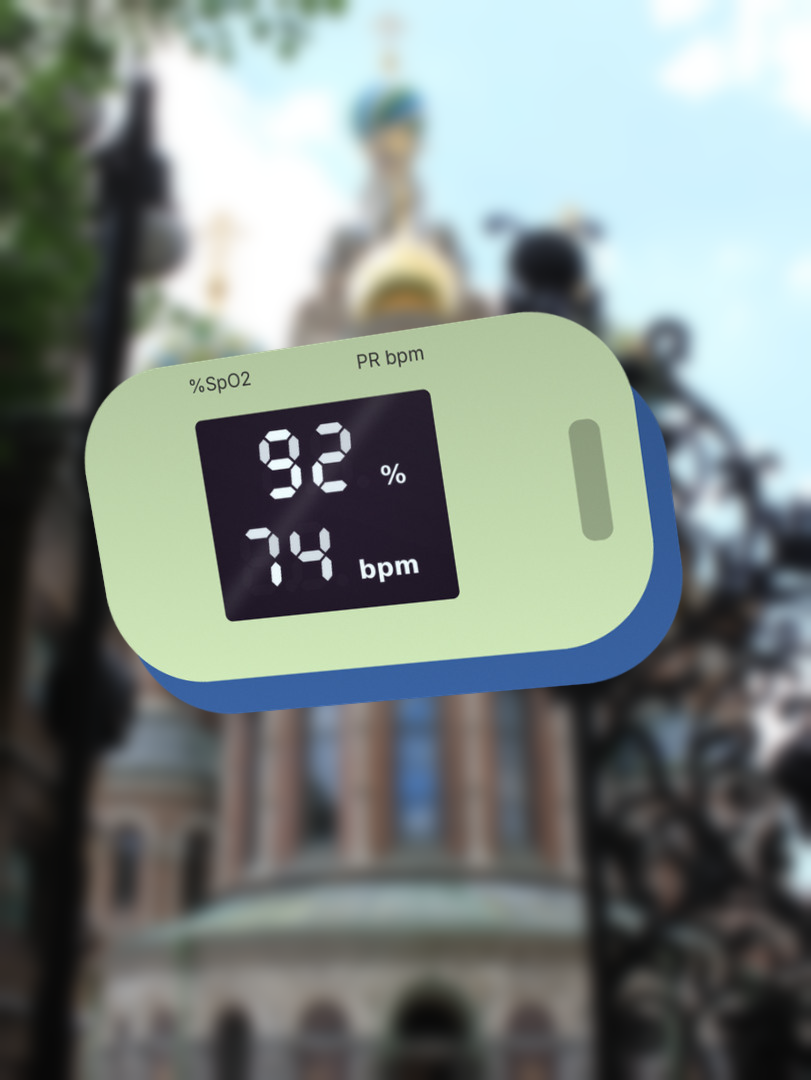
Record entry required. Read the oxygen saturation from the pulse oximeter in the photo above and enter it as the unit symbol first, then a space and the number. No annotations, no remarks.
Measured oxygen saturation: % 92
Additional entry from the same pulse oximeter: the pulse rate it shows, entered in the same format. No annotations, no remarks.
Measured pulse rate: bpm 74
